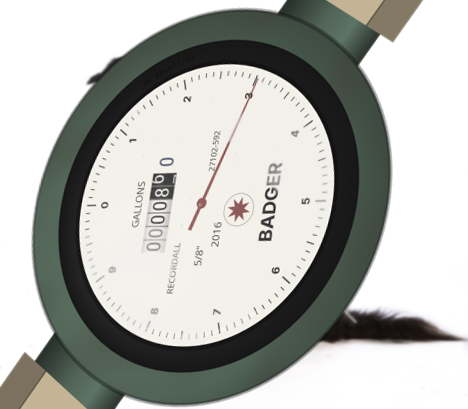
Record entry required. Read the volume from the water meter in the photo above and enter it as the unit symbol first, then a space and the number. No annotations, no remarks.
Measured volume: gal 863.0
